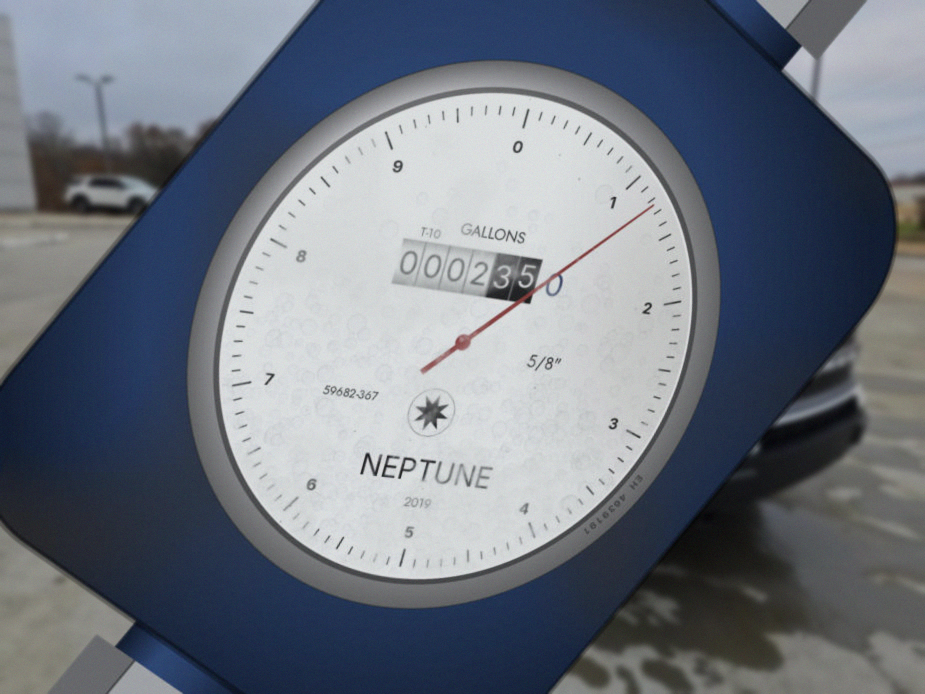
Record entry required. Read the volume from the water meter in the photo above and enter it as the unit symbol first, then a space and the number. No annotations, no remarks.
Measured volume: gal 2351.2
